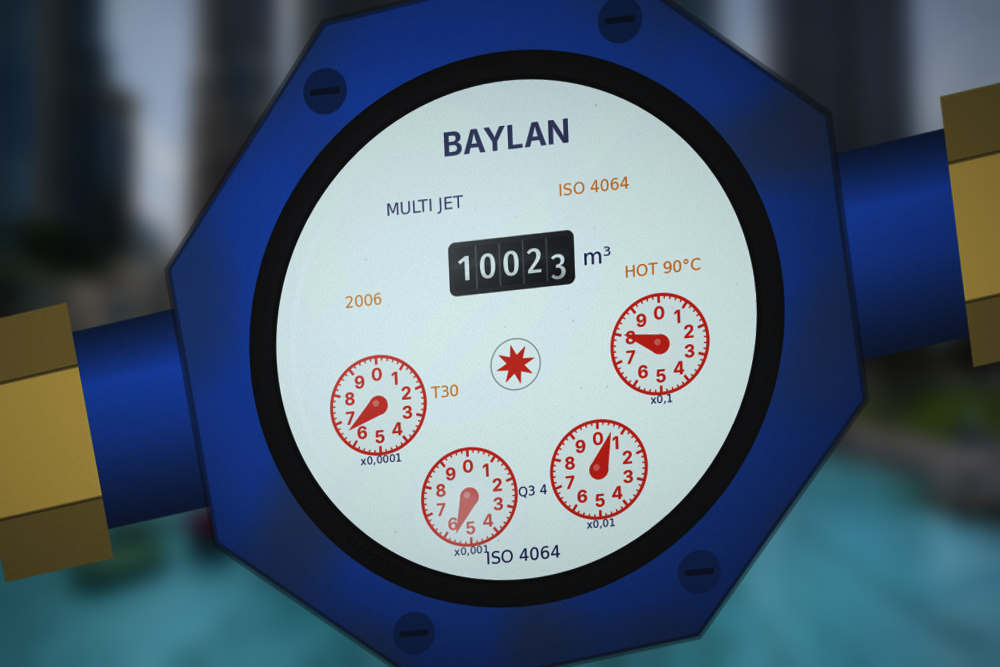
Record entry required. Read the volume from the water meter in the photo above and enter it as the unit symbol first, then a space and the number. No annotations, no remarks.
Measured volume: m³ 10022.8056
